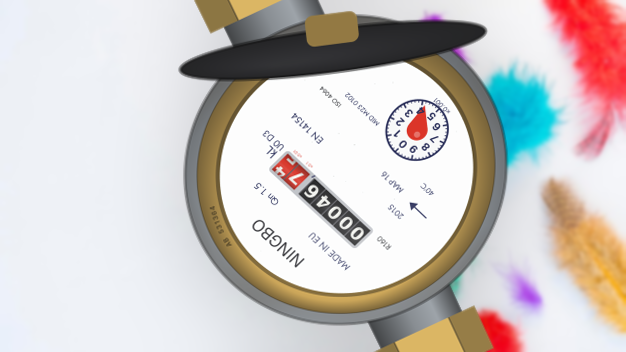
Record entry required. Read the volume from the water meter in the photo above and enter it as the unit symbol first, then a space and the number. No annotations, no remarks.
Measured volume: kL 46.744
